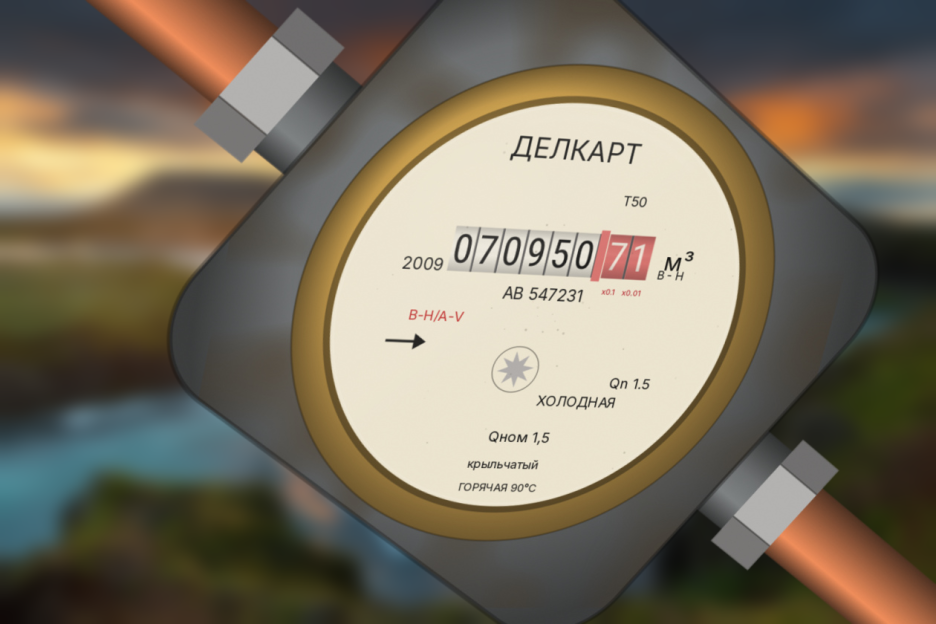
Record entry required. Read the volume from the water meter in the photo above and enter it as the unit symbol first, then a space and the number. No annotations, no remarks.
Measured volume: m³ 70950.71
